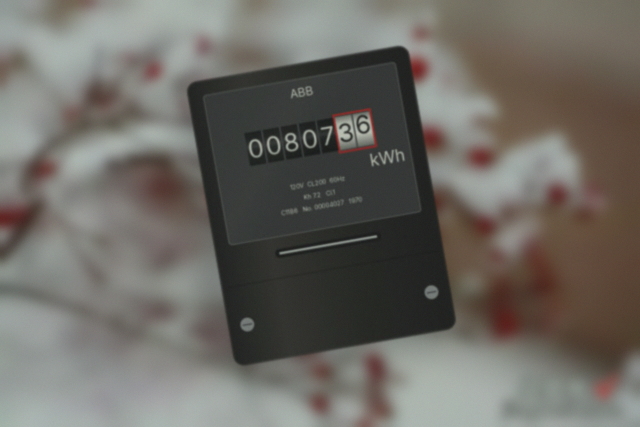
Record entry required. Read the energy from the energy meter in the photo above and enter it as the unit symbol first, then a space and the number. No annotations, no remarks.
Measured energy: kWh 807.36
